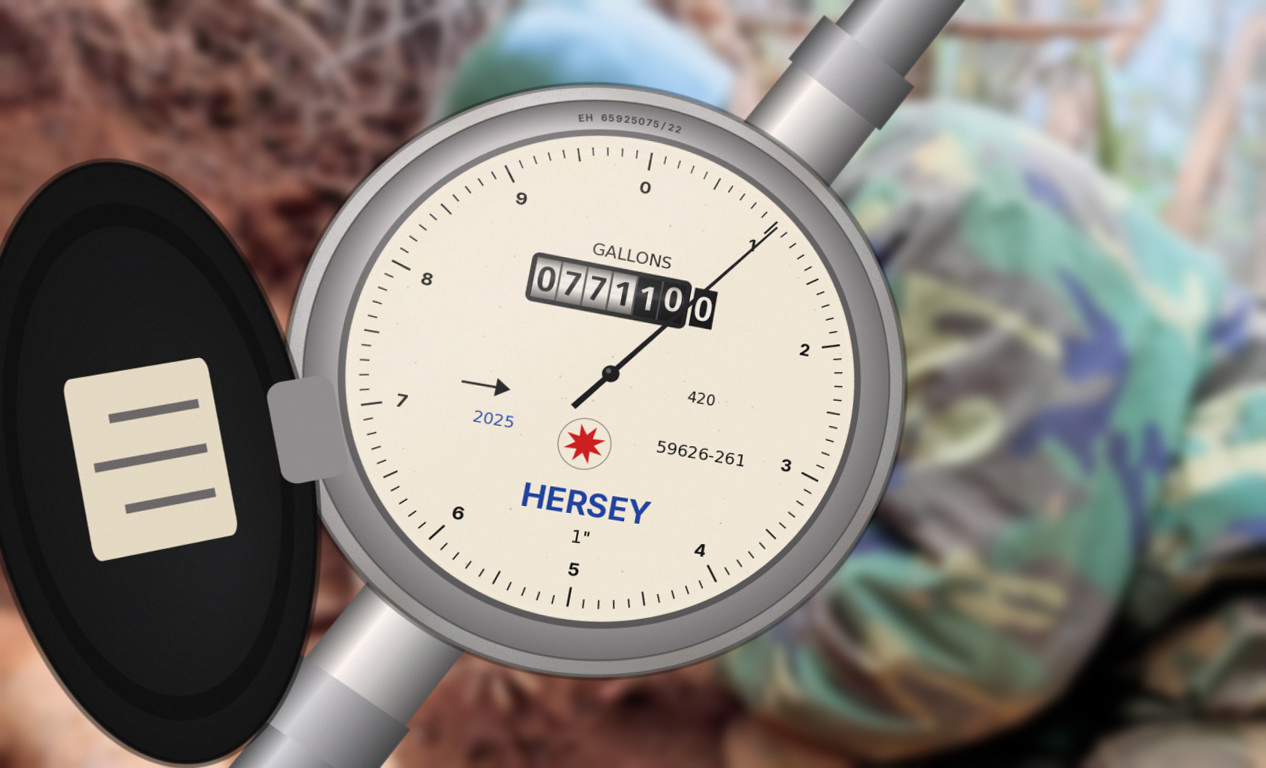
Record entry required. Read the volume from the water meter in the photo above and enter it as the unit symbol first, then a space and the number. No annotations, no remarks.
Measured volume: gal 771101.0
